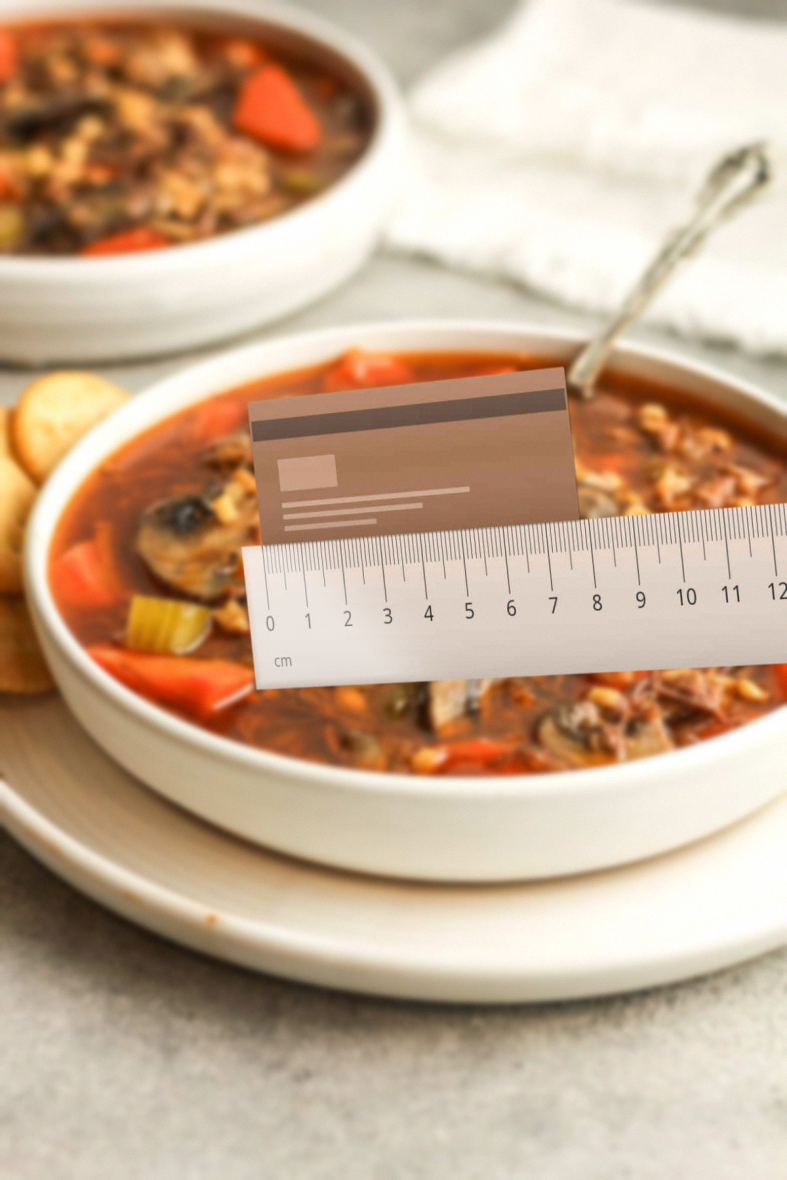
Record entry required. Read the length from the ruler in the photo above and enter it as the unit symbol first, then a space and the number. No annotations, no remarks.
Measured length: cm 7.8
